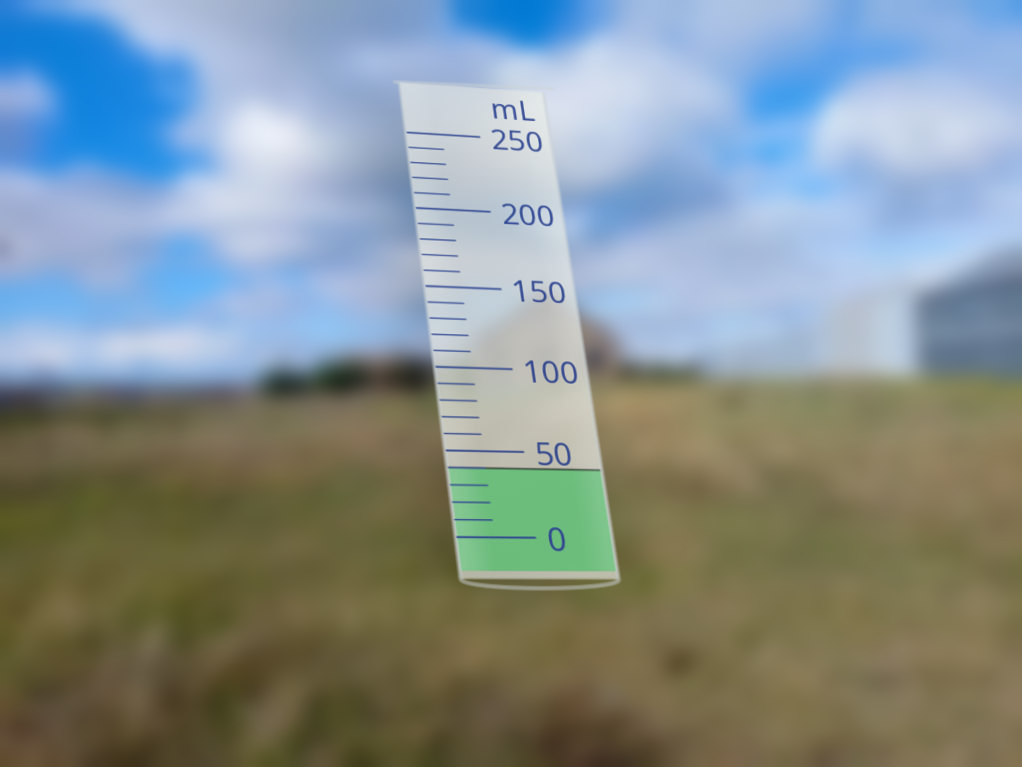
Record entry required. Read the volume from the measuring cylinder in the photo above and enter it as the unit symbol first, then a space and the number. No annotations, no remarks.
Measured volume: mL 40
